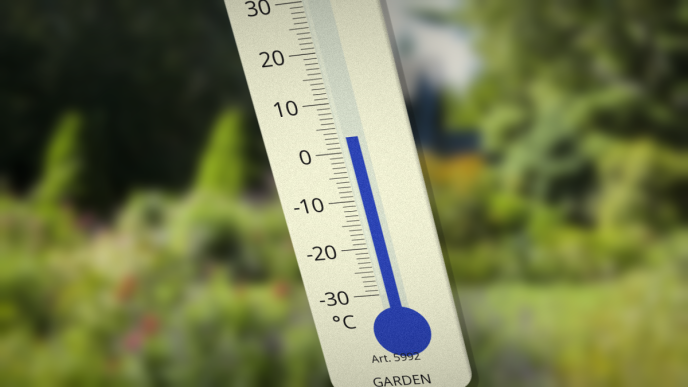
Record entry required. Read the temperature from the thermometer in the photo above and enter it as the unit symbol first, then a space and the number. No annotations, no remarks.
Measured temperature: °C 3
